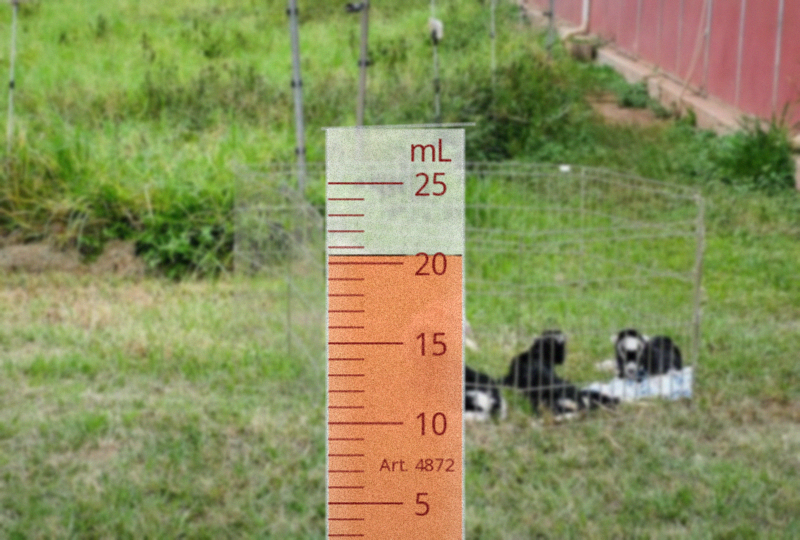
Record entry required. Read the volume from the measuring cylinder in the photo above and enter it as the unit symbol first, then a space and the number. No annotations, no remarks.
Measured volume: mL 20.5
